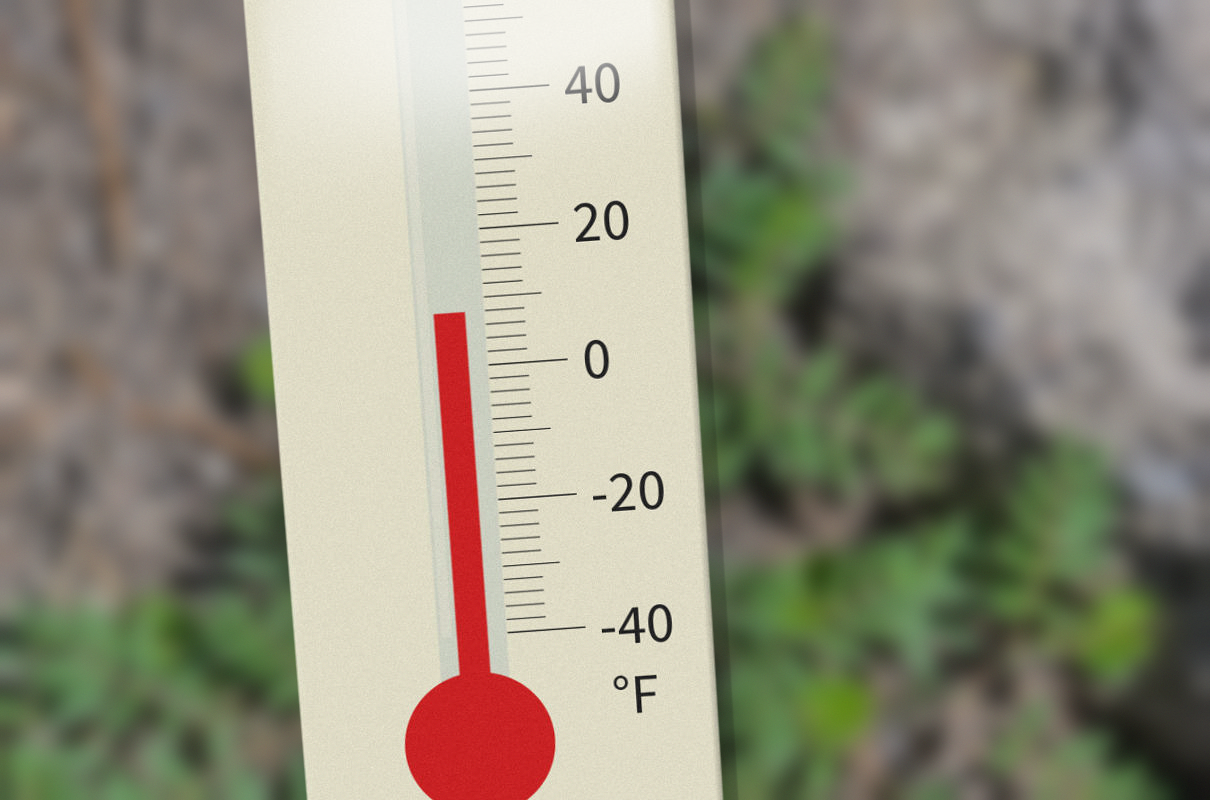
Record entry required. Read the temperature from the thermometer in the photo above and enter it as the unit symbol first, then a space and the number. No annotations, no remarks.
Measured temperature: °F 8
